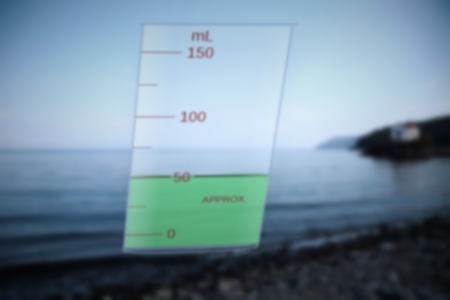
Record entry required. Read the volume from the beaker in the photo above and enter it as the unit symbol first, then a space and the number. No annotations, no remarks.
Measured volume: mL 50
